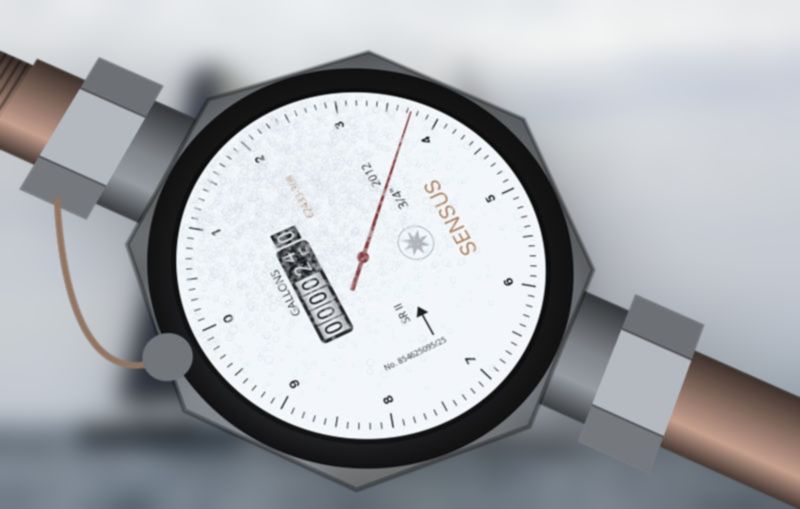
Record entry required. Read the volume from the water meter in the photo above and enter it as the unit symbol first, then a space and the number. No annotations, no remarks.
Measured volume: gal 243.7
